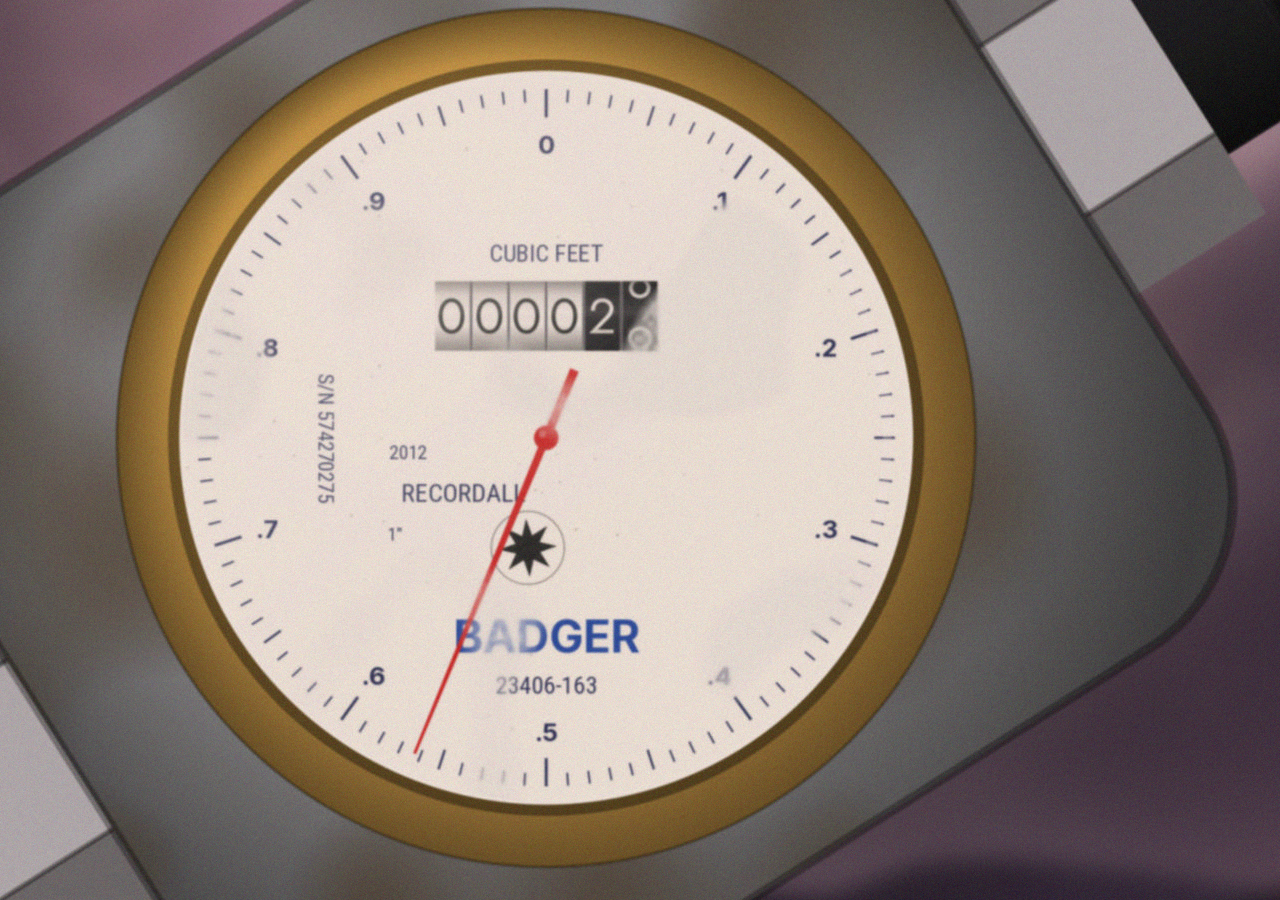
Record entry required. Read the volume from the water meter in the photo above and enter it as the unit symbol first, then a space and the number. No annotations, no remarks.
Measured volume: ft³ 28.56
